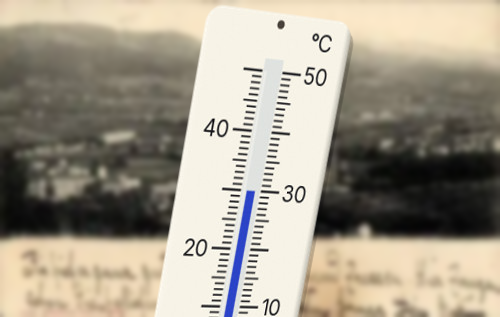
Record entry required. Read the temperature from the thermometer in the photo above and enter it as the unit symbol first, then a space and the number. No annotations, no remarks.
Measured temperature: °C 30
